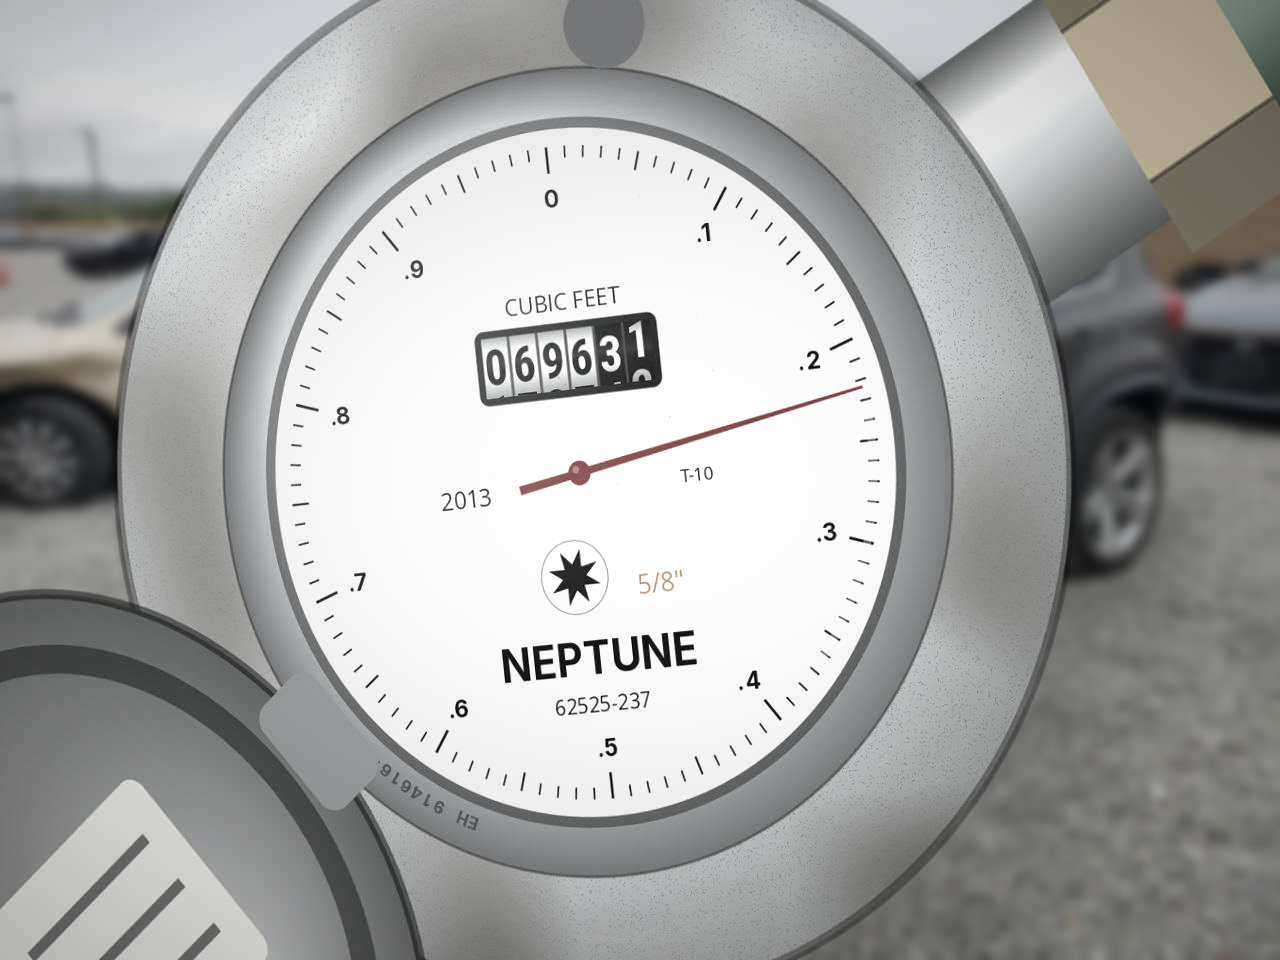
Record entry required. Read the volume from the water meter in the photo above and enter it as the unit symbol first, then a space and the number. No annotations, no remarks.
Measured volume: ft³ 69631.22
